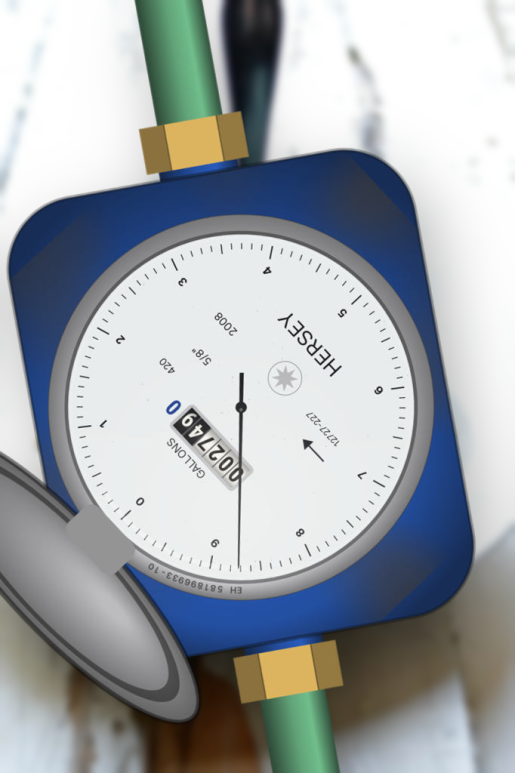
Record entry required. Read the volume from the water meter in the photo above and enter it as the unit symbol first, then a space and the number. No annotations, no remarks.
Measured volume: gal 27488.7
